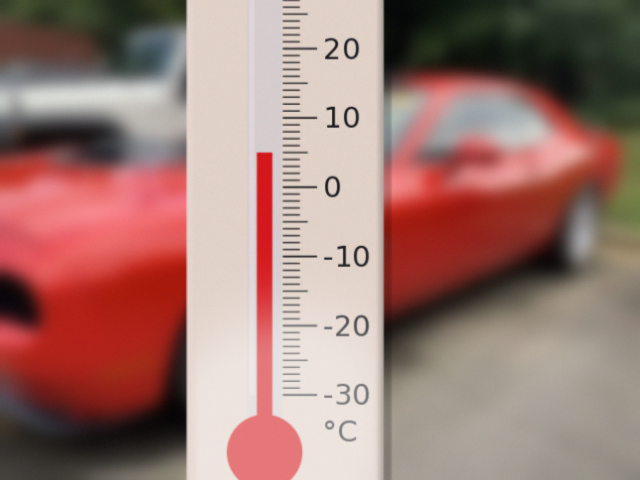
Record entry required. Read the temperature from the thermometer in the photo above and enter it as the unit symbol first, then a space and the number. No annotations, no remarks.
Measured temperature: °C 5
